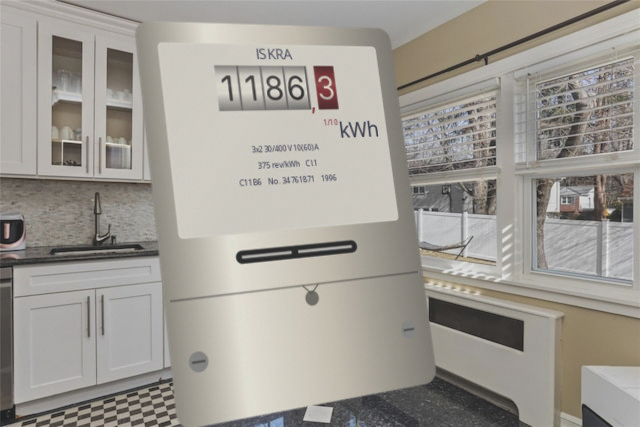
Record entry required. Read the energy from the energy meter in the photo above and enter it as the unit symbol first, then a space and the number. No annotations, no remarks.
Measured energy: kWh 1186.3
